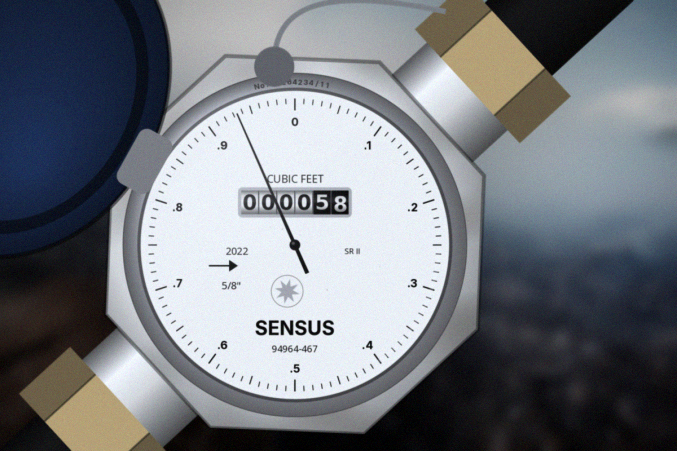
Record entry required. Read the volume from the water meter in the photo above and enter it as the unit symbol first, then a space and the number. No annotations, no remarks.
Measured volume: ft³ 57.93
